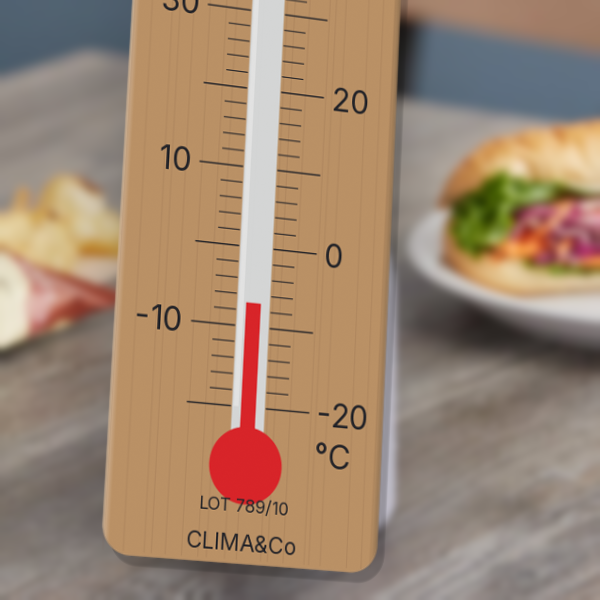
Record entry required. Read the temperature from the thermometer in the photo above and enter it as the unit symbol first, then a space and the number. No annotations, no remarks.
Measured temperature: °C -7
